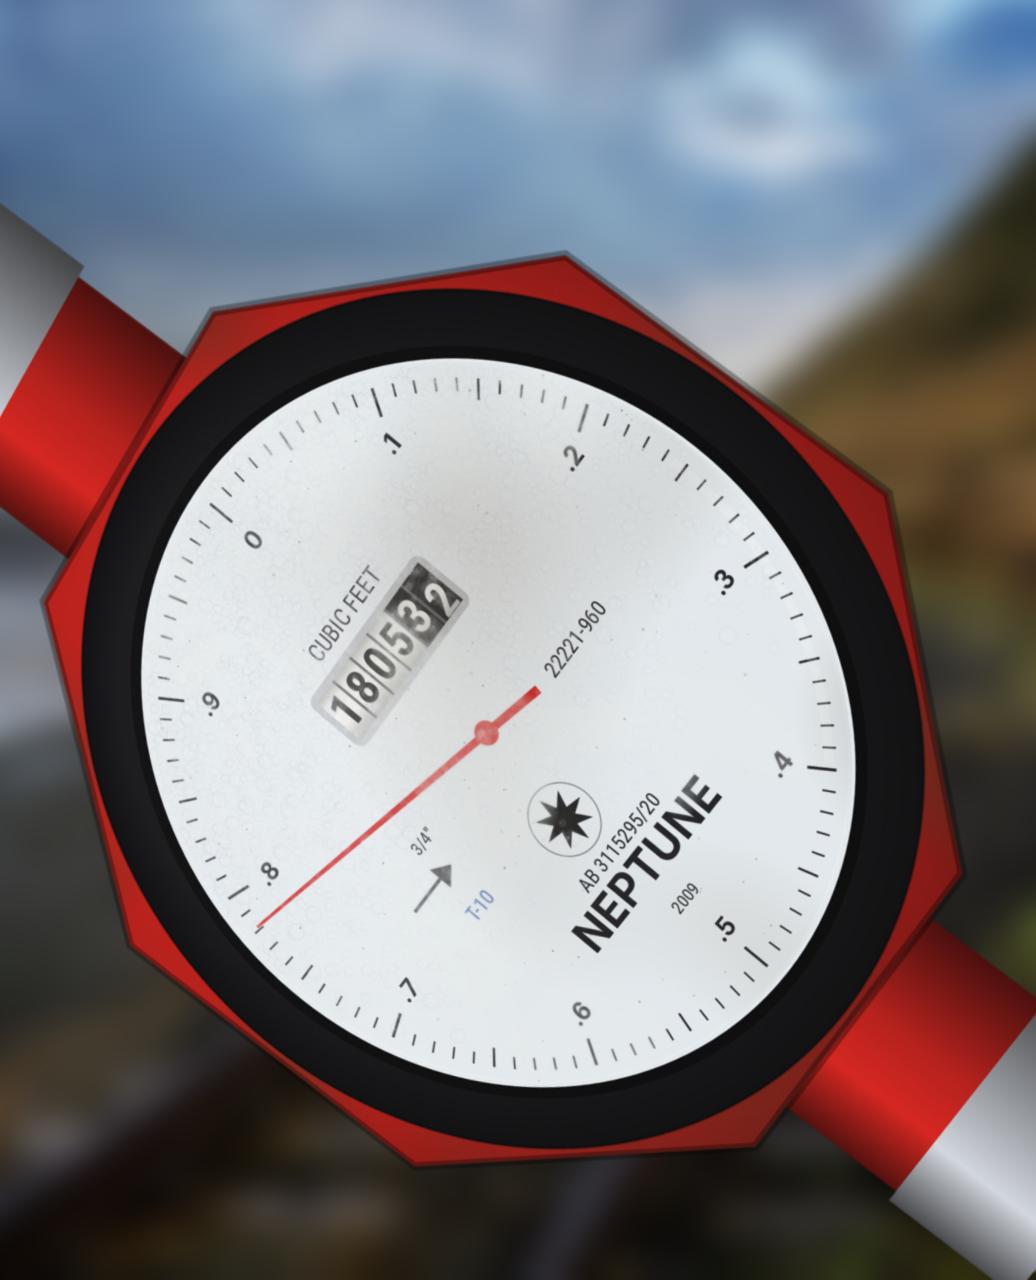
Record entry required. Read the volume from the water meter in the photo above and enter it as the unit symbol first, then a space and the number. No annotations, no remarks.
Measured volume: ft³ 180531.78
